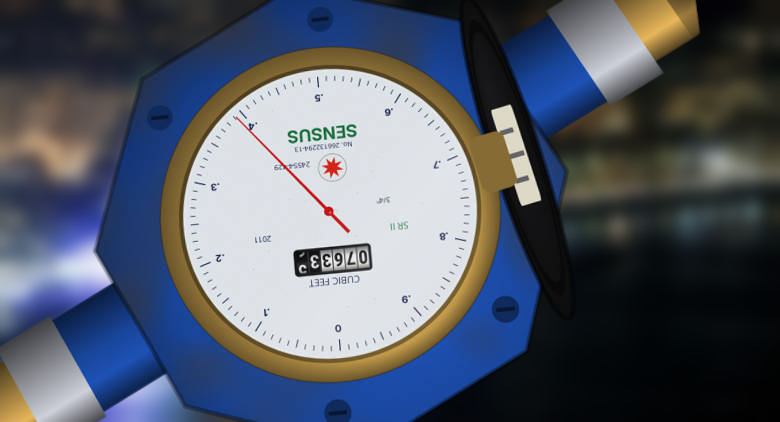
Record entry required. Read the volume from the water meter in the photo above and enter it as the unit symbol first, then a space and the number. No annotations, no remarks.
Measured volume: ft³ 76335.39
